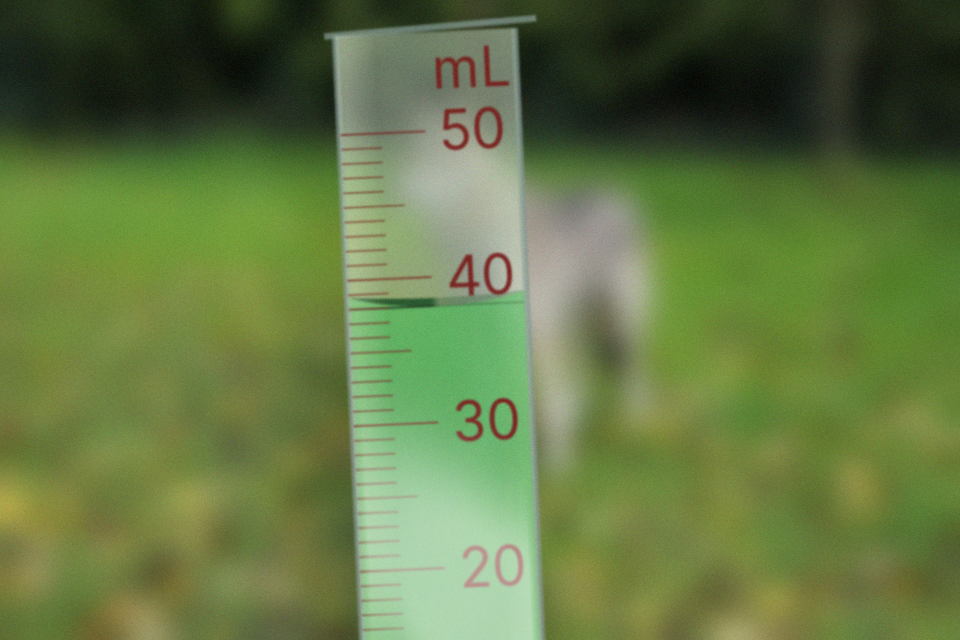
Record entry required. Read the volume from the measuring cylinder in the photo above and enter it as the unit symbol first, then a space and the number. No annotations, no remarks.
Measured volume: mL 38
